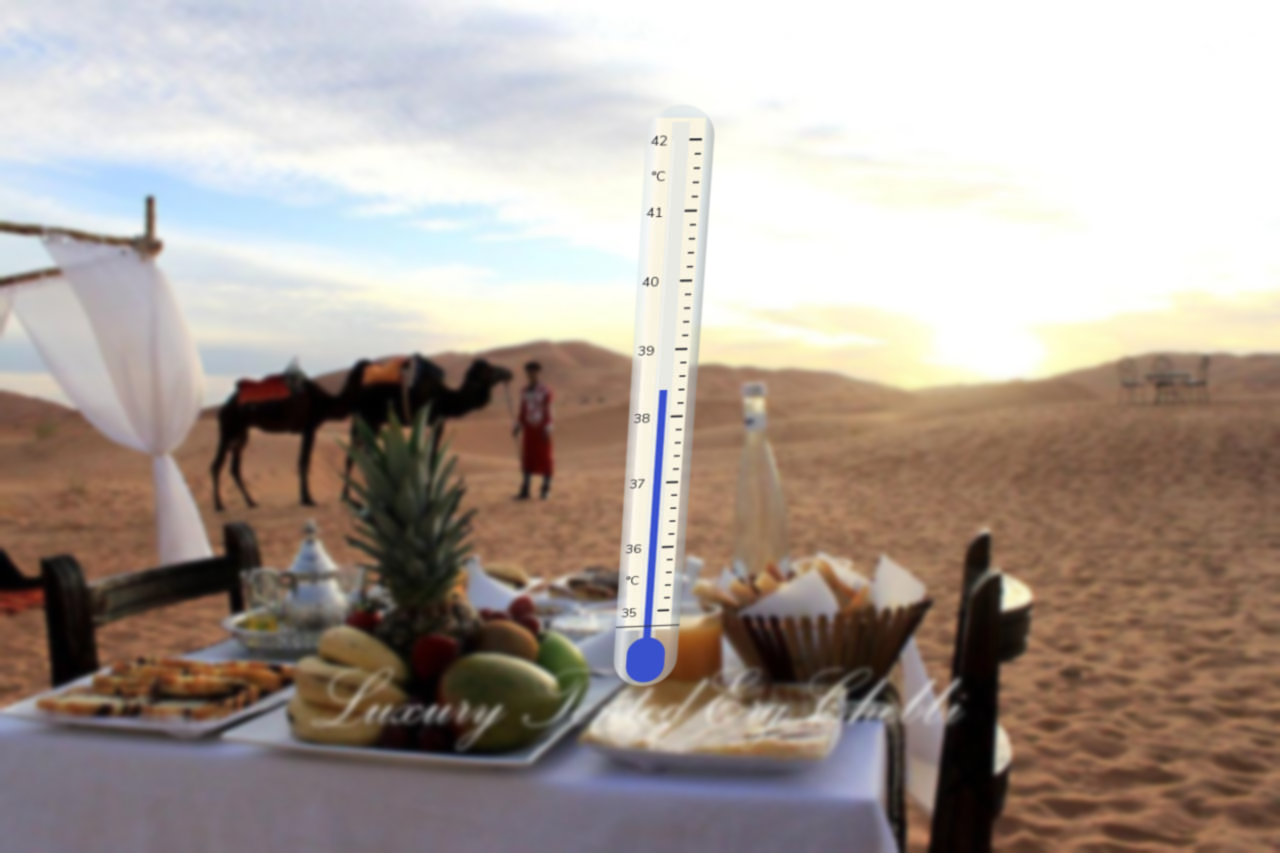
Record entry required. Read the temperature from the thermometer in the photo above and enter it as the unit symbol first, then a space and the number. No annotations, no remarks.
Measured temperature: °C 38.4
